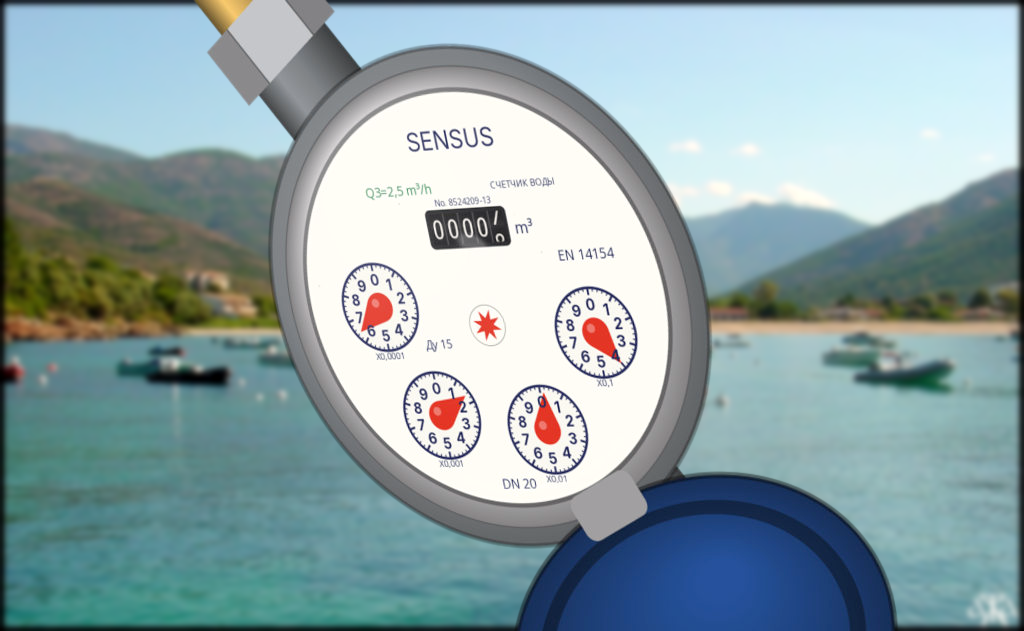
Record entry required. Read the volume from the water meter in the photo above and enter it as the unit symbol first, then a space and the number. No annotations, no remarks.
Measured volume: m³ 7.4016
